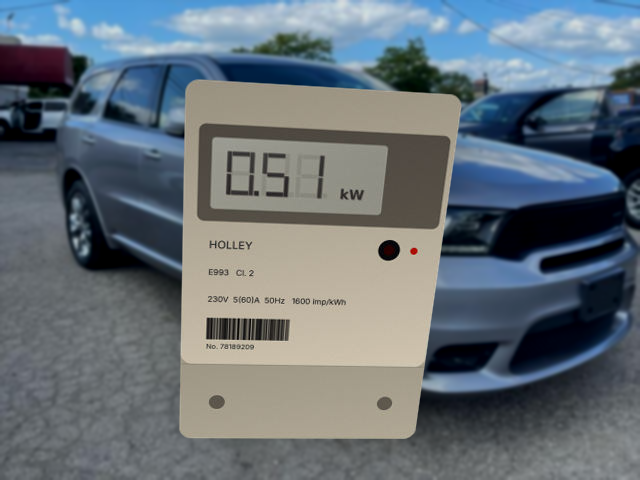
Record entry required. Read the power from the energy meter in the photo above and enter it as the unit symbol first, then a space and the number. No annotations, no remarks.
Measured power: kW 0.51
